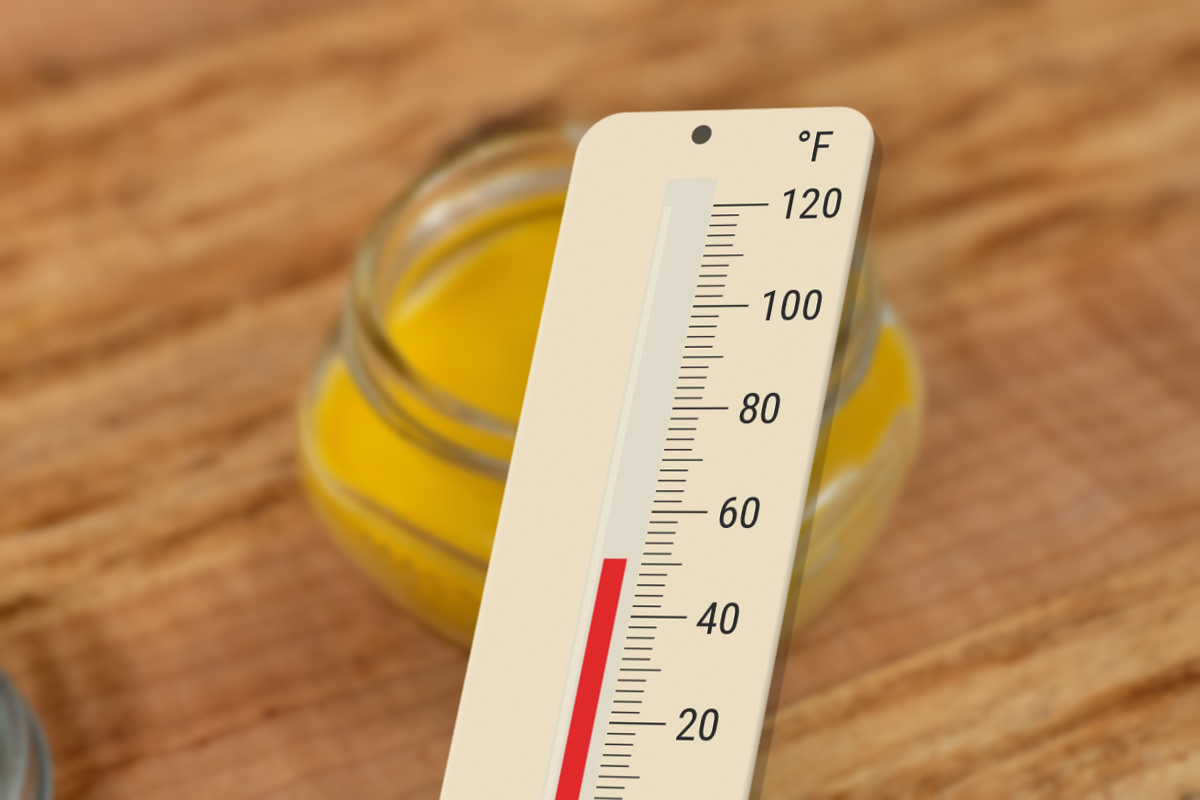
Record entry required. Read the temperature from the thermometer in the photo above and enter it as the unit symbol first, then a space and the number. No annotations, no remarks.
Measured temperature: °F 51
